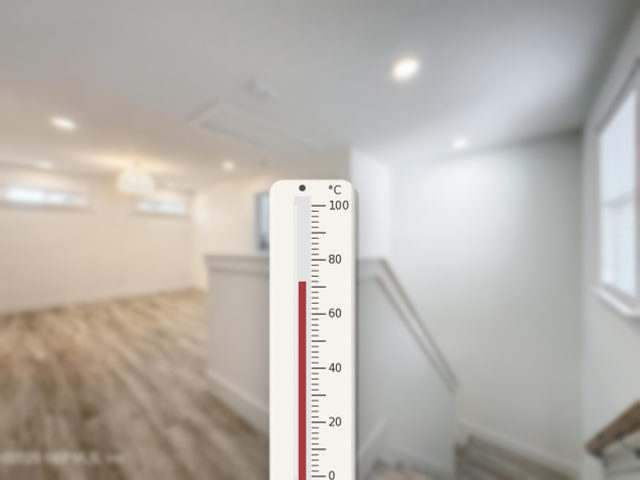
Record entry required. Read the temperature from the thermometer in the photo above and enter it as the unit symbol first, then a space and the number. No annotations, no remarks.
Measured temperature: °C 72
